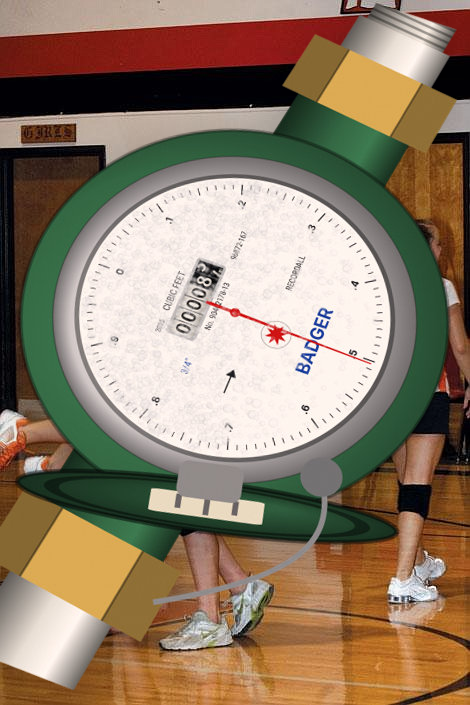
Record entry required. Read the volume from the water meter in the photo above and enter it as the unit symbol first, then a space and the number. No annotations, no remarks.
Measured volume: ft³ 83.50
